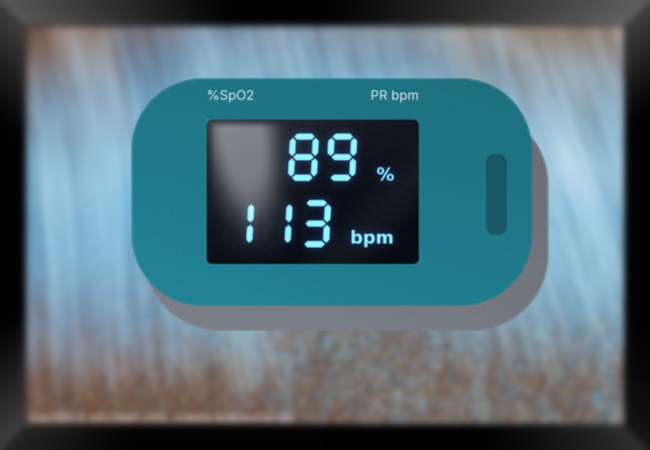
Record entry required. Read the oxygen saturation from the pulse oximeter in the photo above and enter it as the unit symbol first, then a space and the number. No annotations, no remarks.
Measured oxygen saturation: % 89
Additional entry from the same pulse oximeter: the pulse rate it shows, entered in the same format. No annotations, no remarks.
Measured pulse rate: bpm 113
